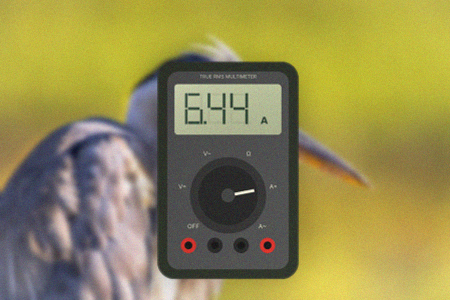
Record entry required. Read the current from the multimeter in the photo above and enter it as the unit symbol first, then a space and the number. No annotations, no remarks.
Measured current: A 6.44
